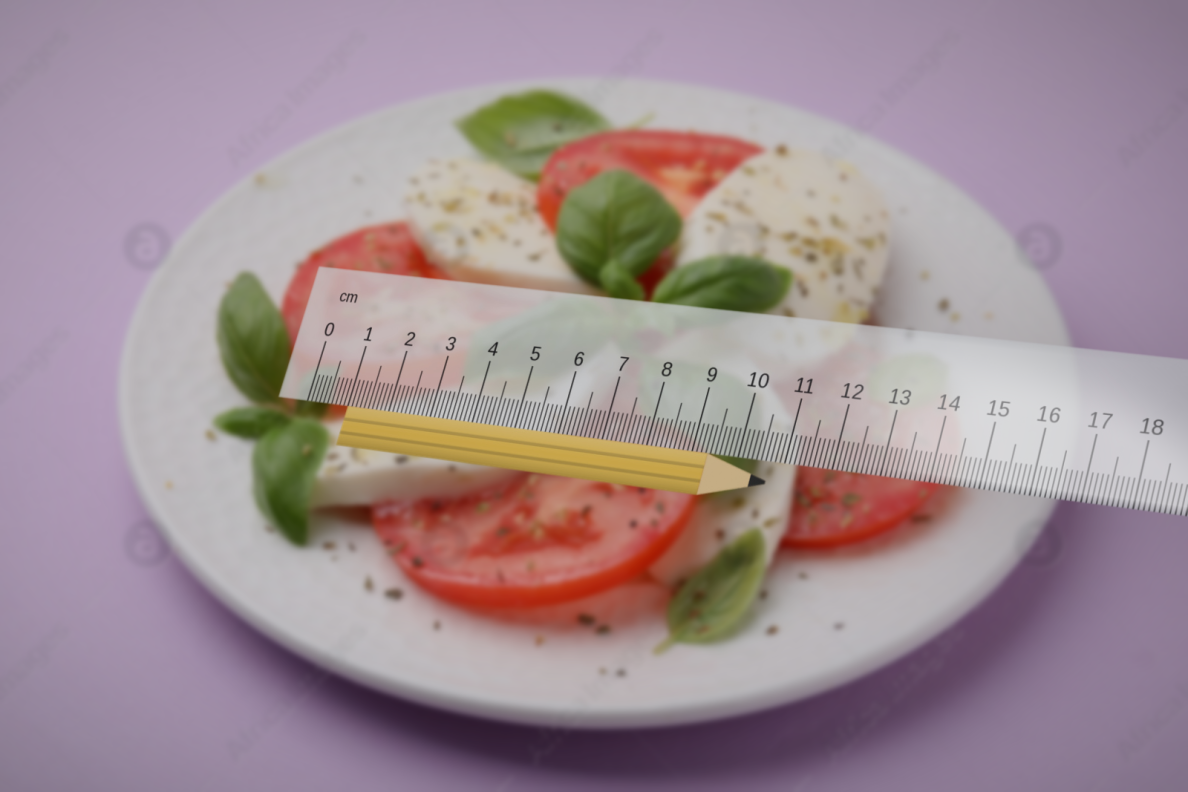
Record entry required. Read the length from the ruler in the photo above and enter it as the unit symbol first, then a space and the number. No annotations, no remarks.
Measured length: cm 9.7
